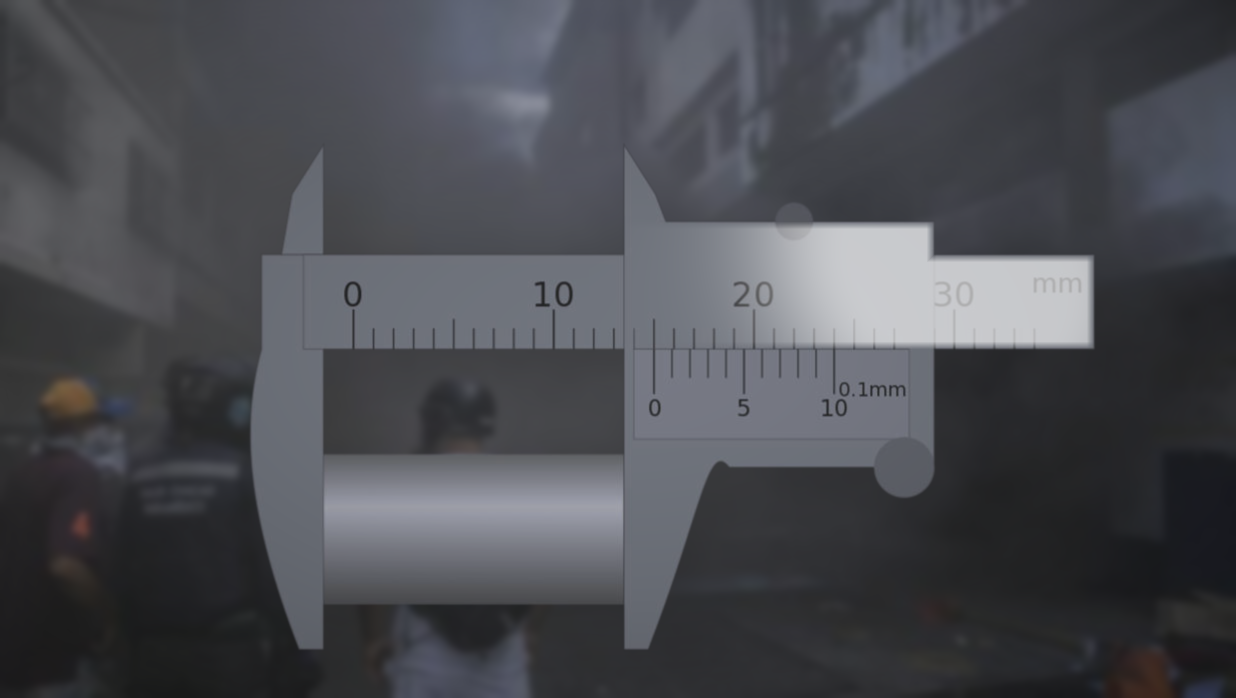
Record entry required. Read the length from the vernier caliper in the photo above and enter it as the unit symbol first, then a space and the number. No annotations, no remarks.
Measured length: mm 15.0
